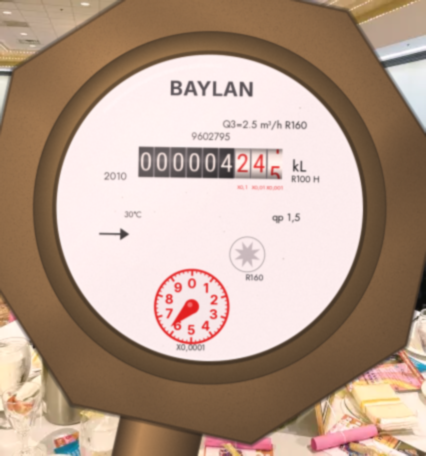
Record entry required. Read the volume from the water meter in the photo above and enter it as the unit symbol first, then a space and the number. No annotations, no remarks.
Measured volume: kL 4.2446
